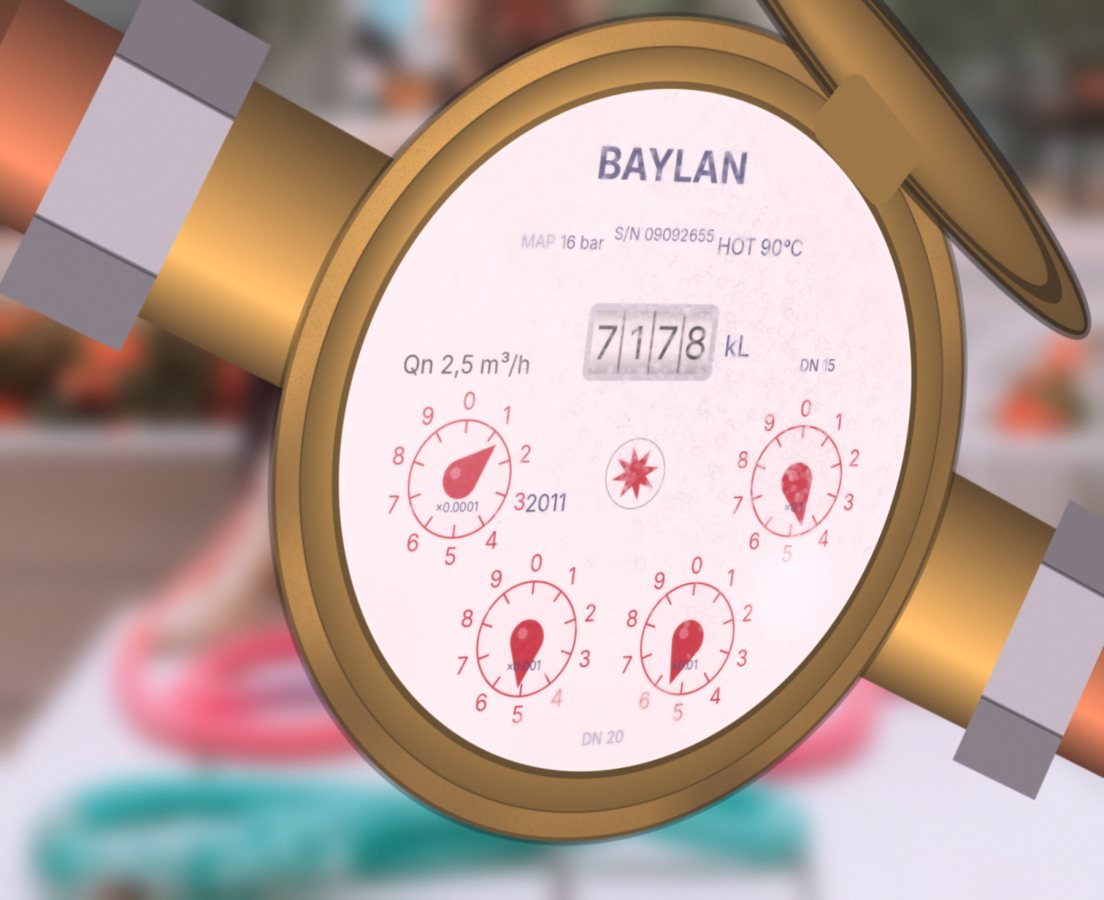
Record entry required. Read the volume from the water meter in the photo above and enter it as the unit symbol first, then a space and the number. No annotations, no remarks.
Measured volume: kL 7178.4551
